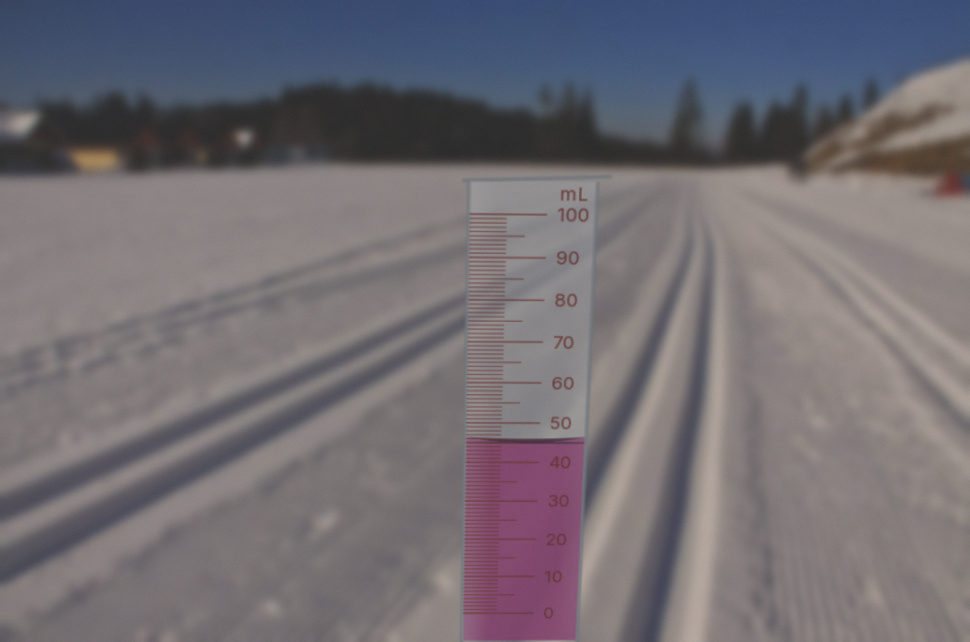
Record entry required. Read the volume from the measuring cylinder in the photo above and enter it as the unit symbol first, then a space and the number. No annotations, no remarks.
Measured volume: mL 45
